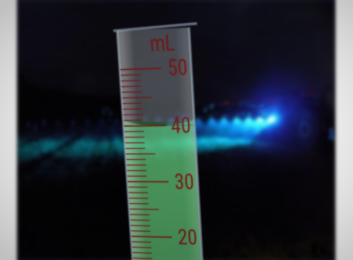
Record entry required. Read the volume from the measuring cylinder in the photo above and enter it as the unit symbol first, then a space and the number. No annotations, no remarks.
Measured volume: mL 40
